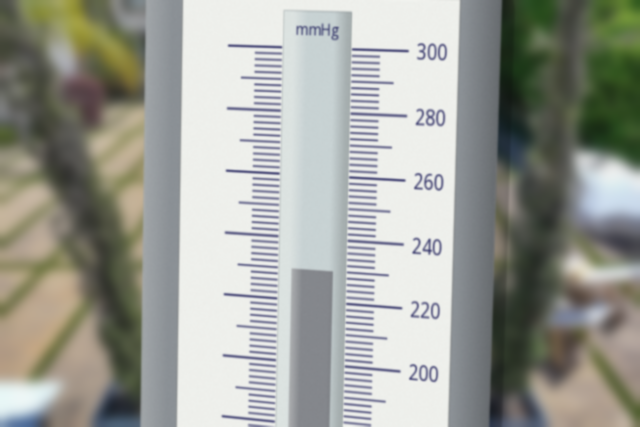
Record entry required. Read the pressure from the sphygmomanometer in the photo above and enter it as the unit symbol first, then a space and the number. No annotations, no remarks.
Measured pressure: mmHg 230
